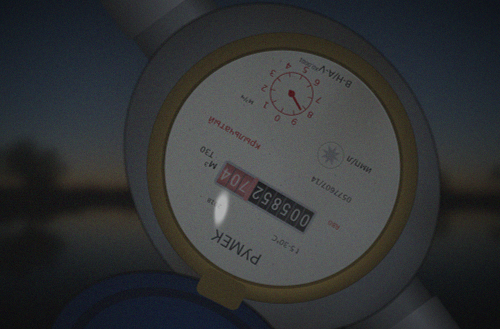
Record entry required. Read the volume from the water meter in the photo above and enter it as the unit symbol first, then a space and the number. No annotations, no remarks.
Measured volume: m³ 5852.7048
